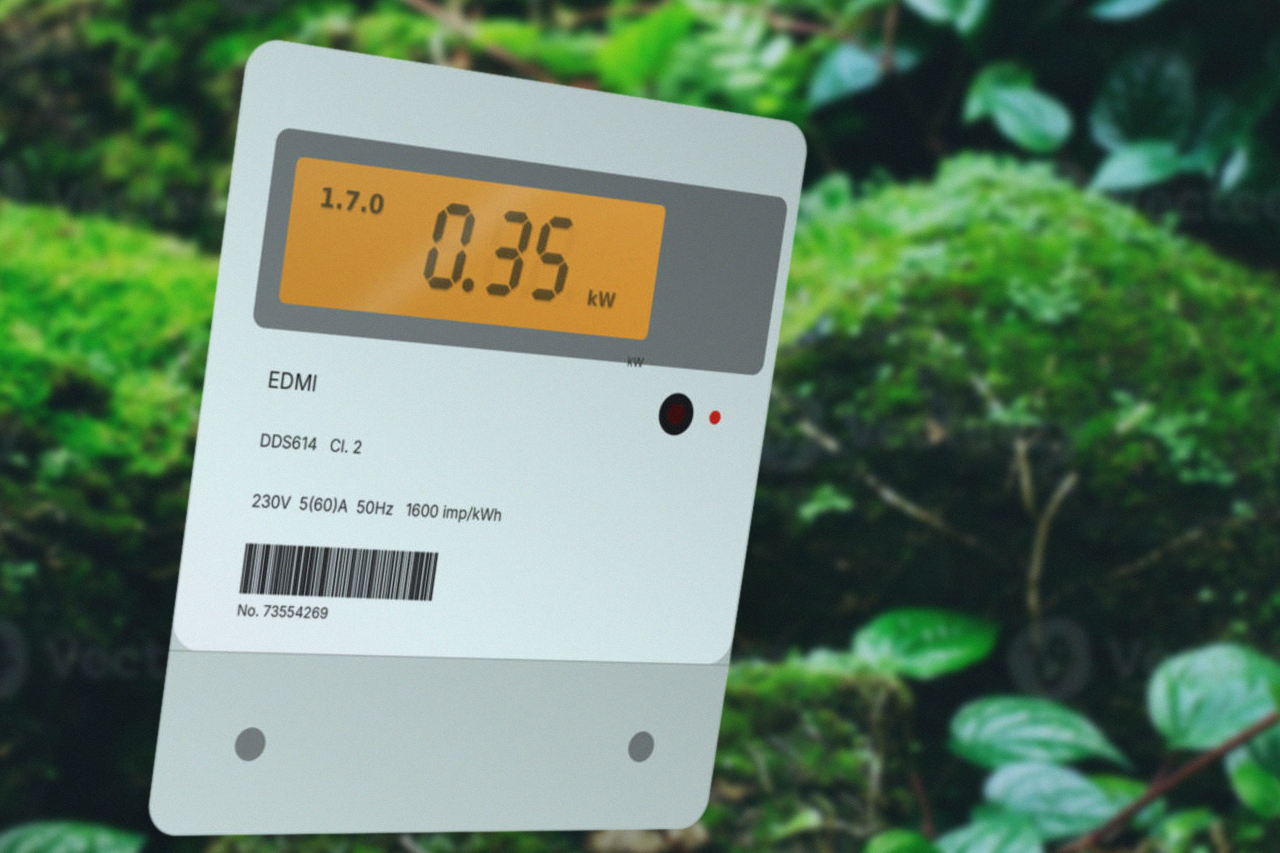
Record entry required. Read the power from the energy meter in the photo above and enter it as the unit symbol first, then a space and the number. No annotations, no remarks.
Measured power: kW 0.35
